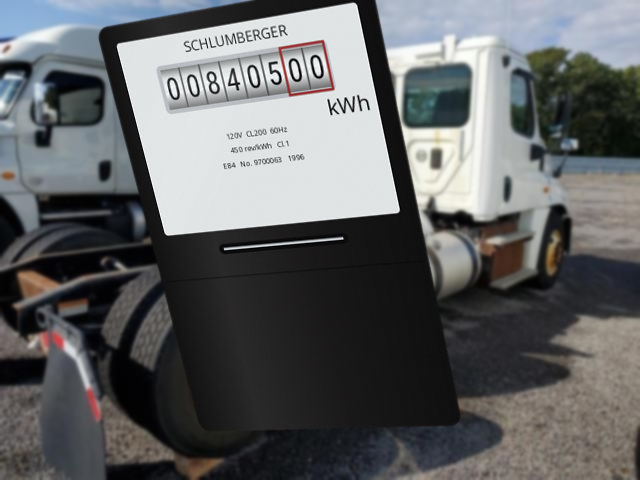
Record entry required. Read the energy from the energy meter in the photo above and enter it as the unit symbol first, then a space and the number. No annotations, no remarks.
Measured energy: kWh 8405.00
